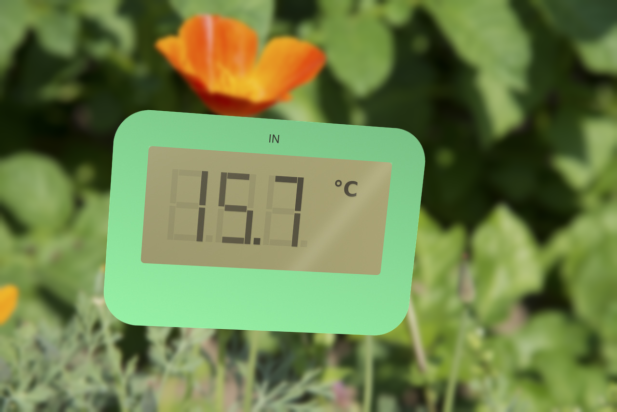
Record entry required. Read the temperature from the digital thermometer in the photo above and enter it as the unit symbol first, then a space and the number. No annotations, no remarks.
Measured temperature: °C 15.7
